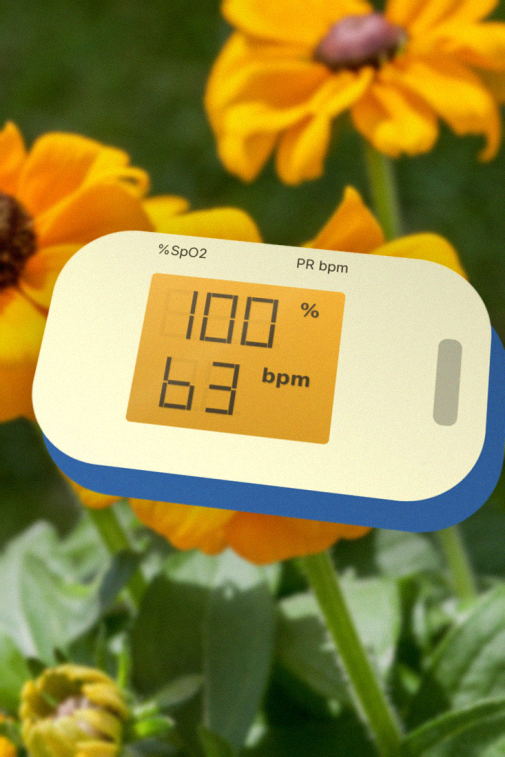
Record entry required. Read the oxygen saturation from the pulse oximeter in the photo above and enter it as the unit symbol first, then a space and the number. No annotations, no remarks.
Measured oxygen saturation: % 100
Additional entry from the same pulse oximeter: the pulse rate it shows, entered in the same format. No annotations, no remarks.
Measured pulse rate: bpm 63
